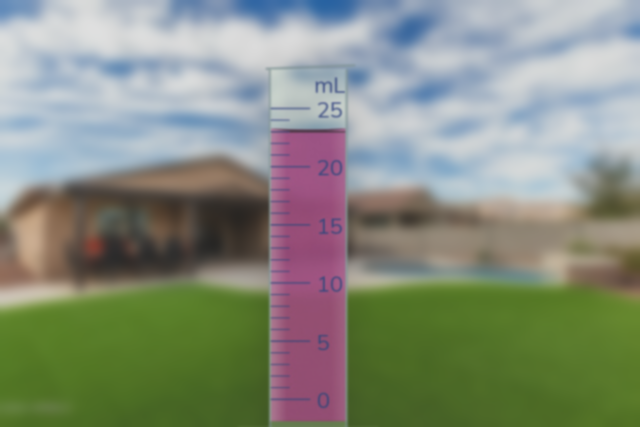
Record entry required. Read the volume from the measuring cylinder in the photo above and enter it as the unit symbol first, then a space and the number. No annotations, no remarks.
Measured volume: mL 23
